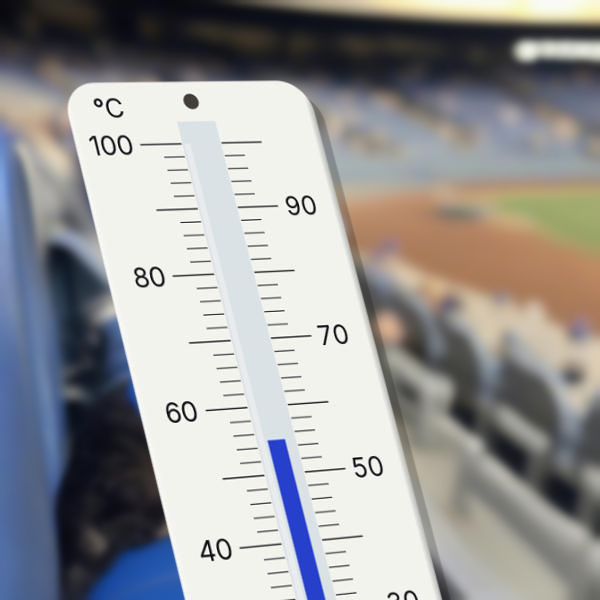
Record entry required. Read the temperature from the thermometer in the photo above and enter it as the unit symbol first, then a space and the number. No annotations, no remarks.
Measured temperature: °C 55
